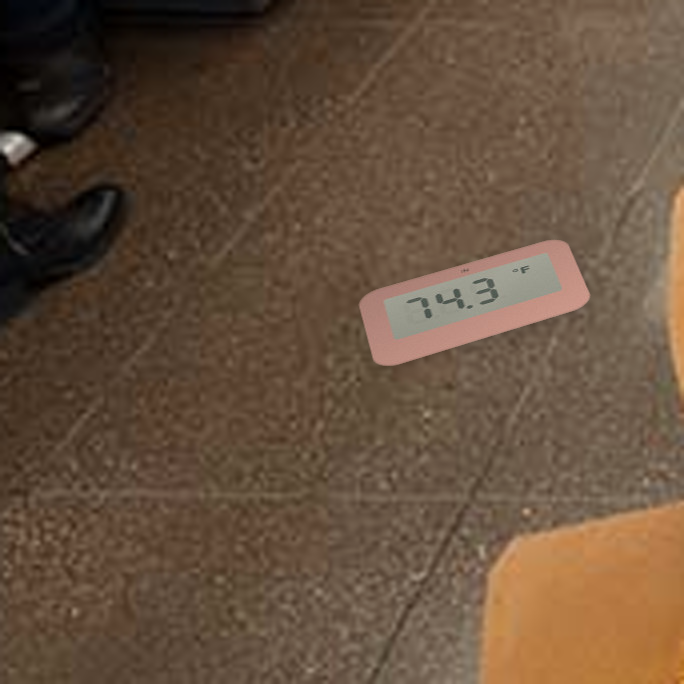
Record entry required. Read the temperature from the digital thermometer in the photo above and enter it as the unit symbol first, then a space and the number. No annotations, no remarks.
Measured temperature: °F 74.3
